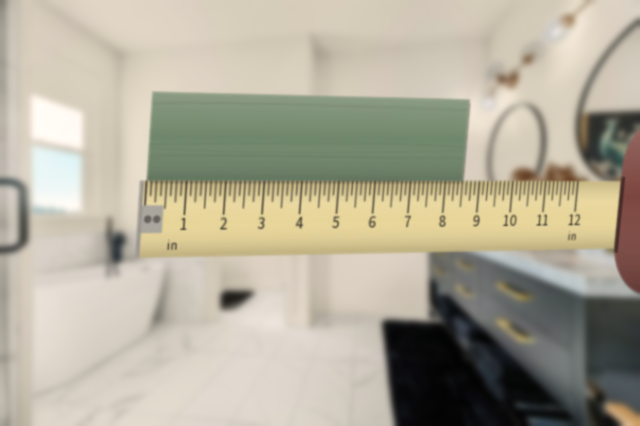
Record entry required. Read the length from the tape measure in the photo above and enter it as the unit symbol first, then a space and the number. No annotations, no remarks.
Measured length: in 8.5
